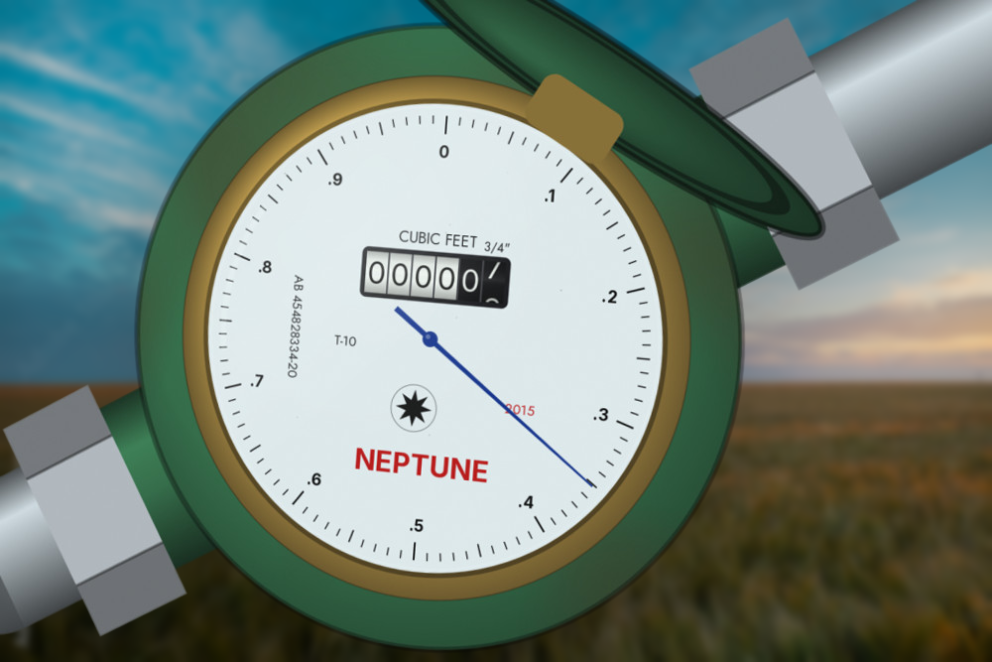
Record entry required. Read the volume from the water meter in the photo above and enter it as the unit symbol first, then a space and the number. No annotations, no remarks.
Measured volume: ft³ 7.35
